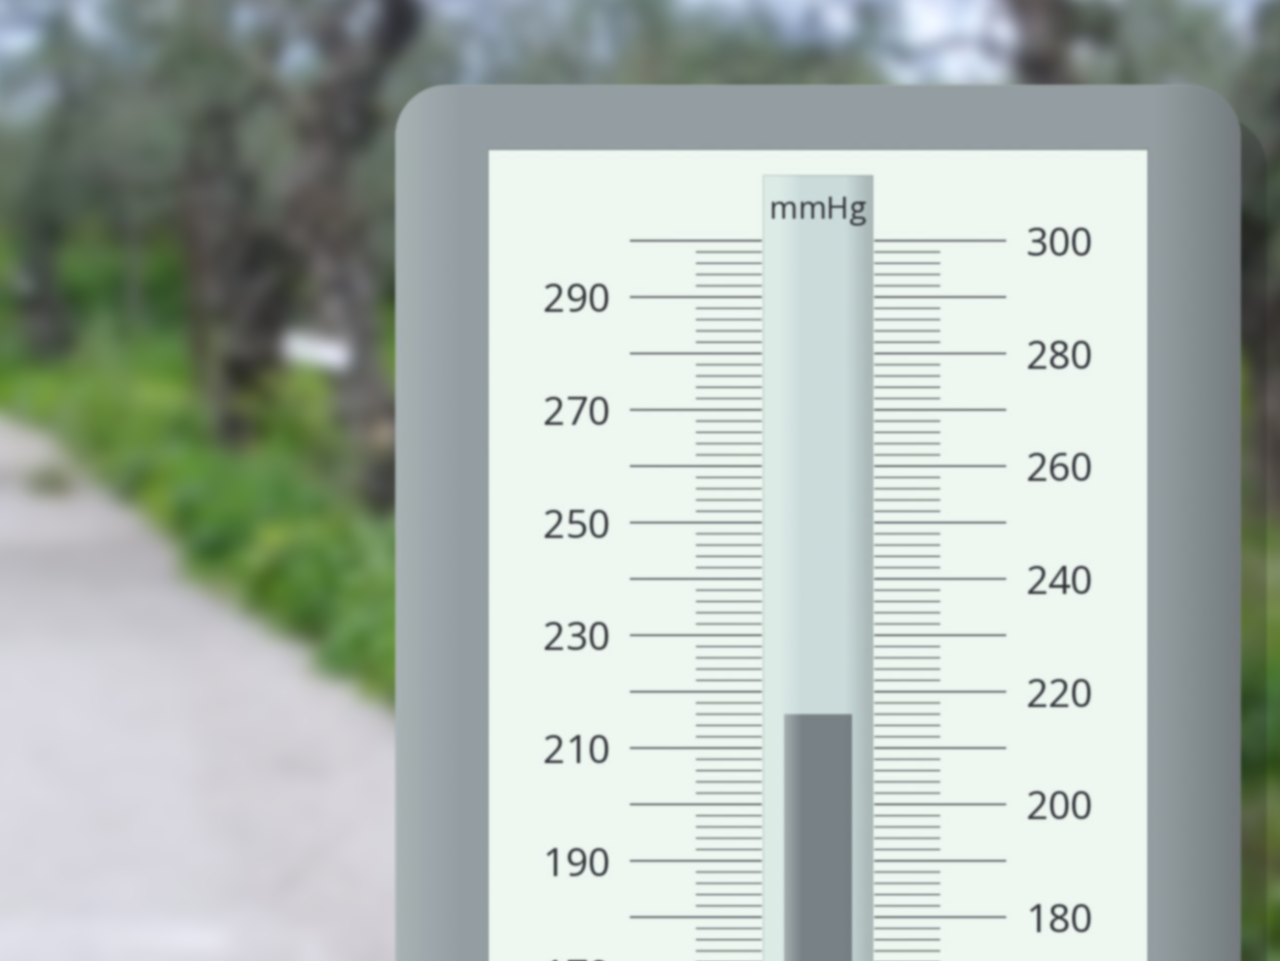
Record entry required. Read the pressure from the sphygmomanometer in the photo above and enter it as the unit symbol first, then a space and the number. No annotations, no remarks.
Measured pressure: mmHg 216
